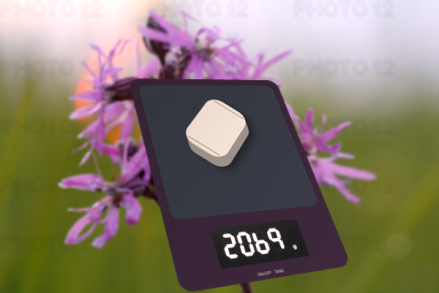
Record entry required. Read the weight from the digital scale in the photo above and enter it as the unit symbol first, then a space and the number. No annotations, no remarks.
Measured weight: g 2069
